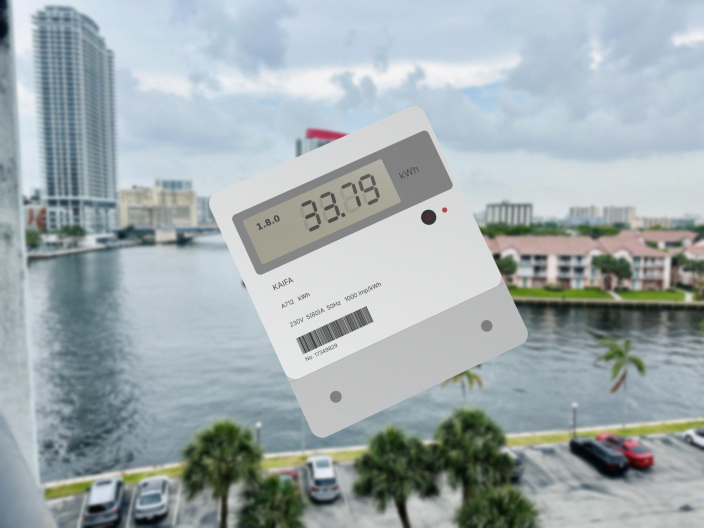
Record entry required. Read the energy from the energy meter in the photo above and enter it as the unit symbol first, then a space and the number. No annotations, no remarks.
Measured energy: kWh 33.79
